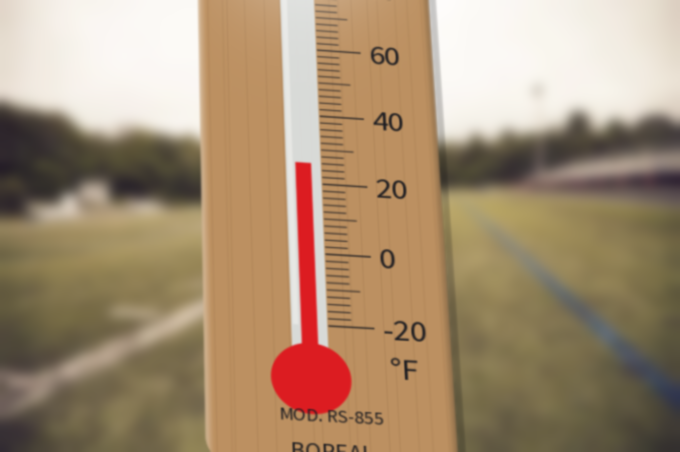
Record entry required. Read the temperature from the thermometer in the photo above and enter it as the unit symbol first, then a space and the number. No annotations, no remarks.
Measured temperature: °F 26
